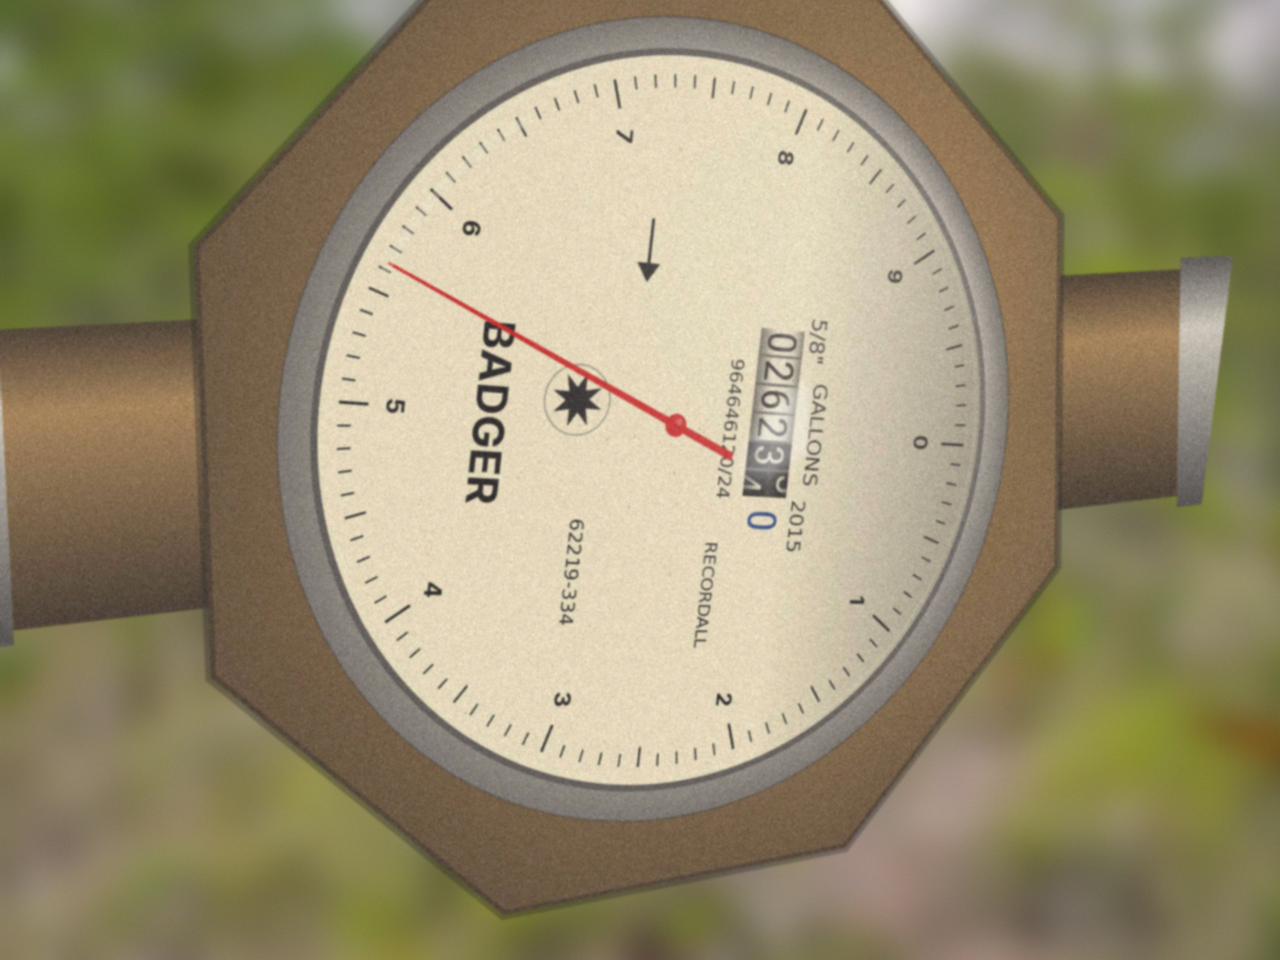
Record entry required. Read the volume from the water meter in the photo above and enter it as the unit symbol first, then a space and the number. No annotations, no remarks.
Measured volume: gal 262335.6
